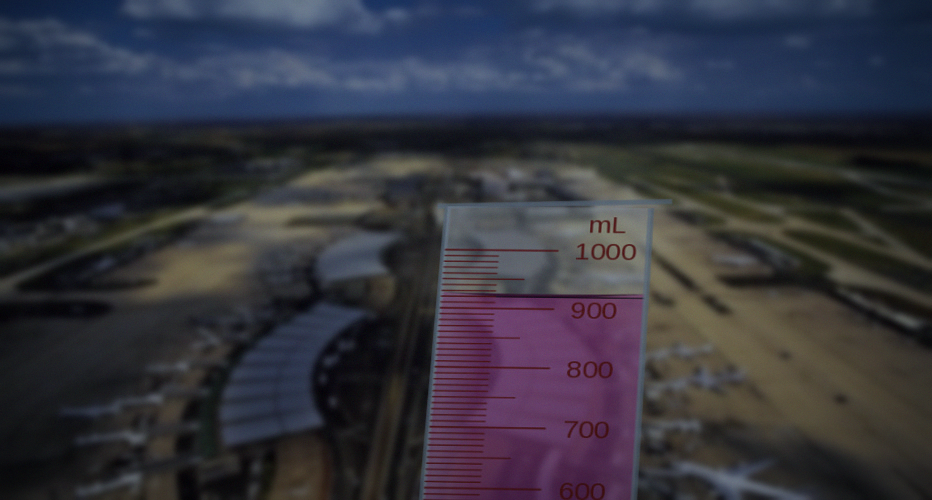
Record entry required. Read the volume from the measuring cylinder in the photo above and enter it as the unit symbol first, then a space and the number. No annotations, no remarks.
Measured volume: mL 920
